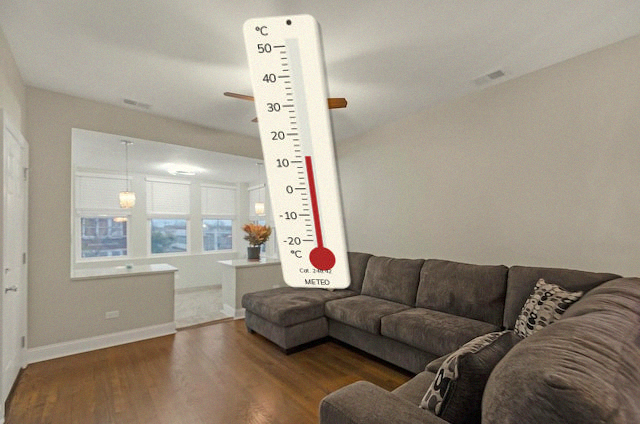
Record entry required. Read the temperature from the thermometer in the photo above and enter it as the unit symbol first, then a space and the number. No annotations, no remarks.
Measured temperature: °C 12
